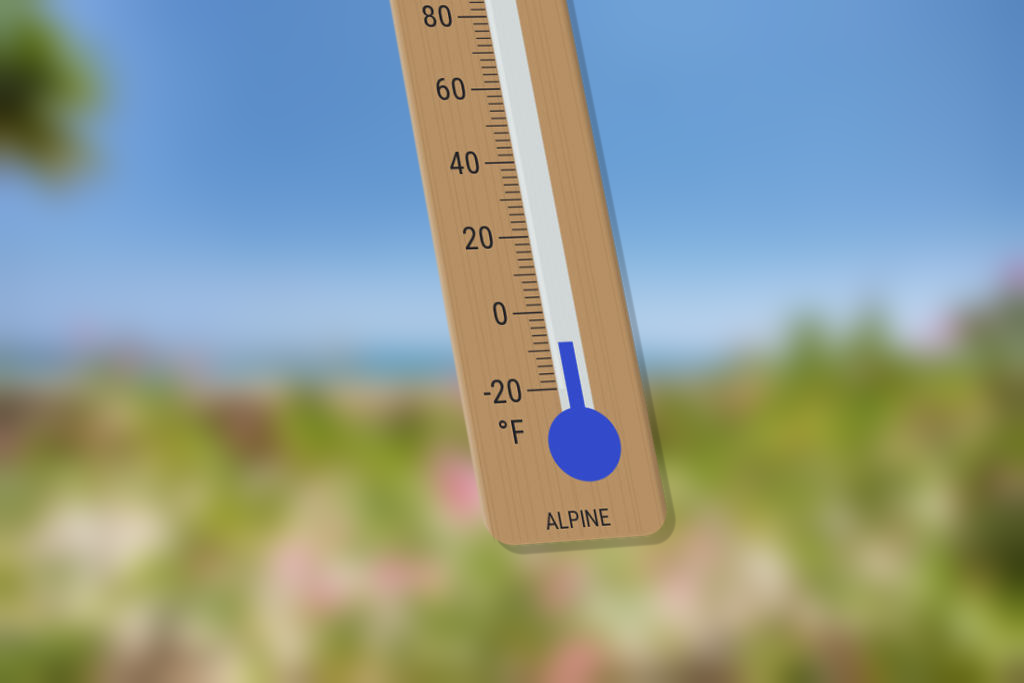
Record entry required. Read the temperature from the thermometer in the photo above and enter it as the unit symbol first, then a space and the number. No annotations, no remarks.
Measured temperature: °F -8
